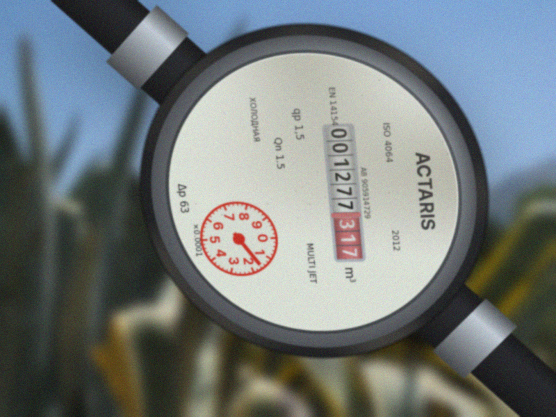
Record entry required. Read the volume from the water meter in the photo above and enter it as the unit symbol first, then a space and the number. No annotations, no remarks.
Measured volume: m³ 1277.3171
